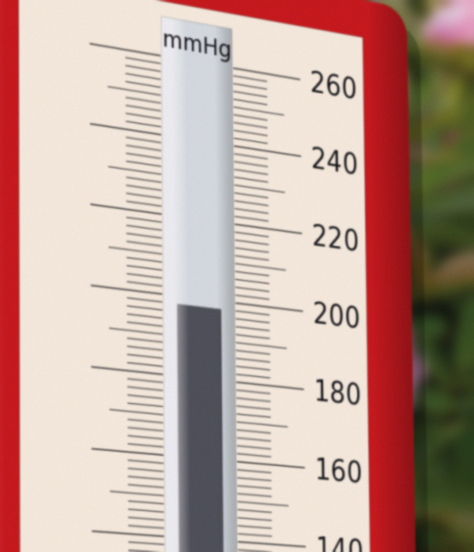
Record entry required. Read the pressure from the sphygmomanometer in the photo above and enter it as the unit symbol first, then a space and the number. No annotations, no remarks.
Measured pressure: mmHg 198
